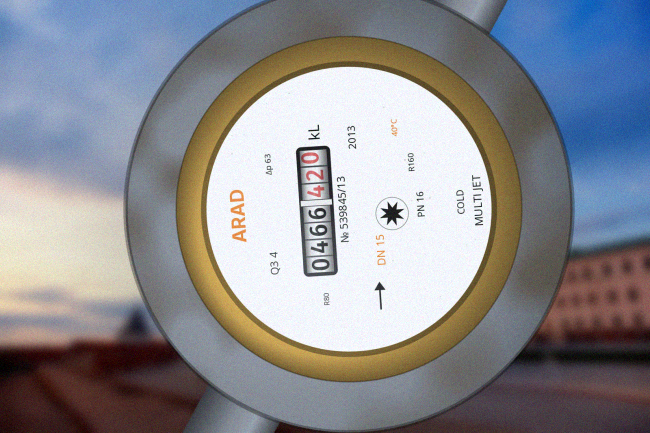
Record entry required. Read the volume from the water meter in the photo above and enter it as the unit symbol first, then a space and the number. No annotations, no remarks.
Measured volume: kL 466.420
